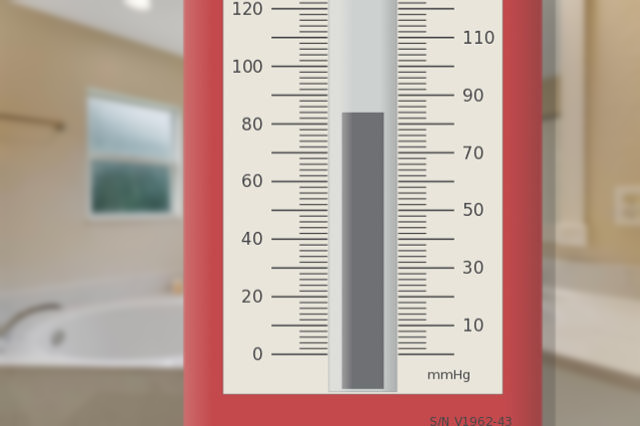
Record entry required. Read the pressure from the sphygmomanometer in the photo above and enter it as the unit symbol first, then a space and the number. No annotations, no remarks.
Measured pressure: mmHg 84
